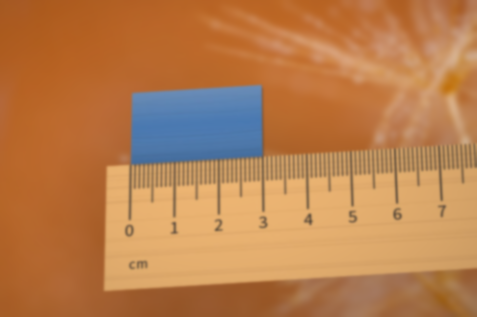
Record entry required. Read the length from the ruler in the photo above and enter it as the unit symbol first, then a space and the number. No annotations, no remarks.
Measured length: cm 3
